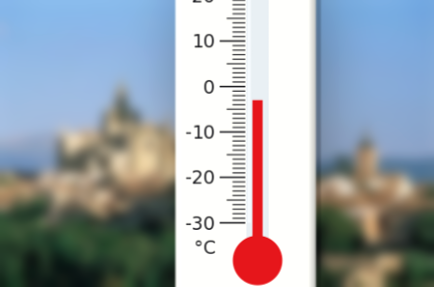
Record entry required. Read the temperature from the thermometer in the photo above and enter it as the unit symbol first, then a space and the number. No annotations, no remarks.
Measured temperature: °C -3
